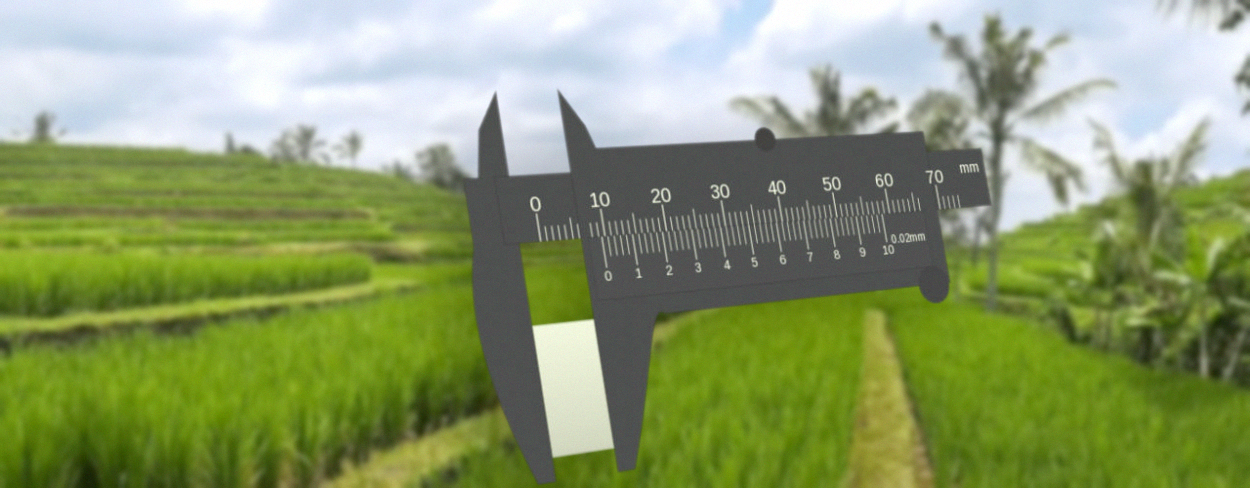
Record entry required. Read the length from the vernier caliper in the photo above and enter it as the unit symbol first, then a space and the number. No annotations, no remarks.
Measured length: mm 9.5
